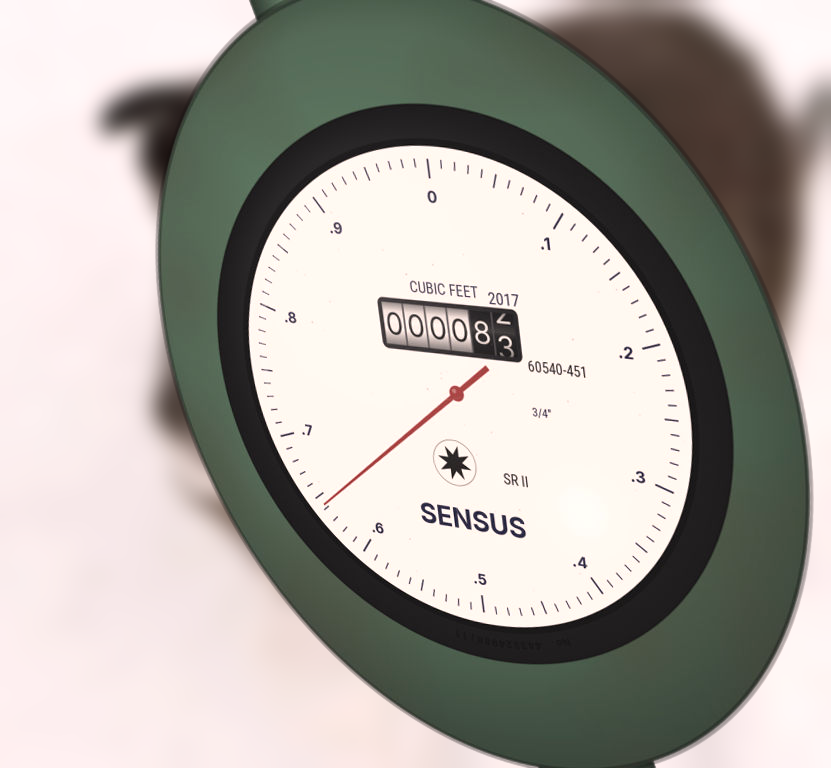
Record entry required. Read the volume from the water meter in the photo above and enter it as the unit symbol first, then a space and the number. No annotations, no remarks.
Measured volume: ft³ 82.64
